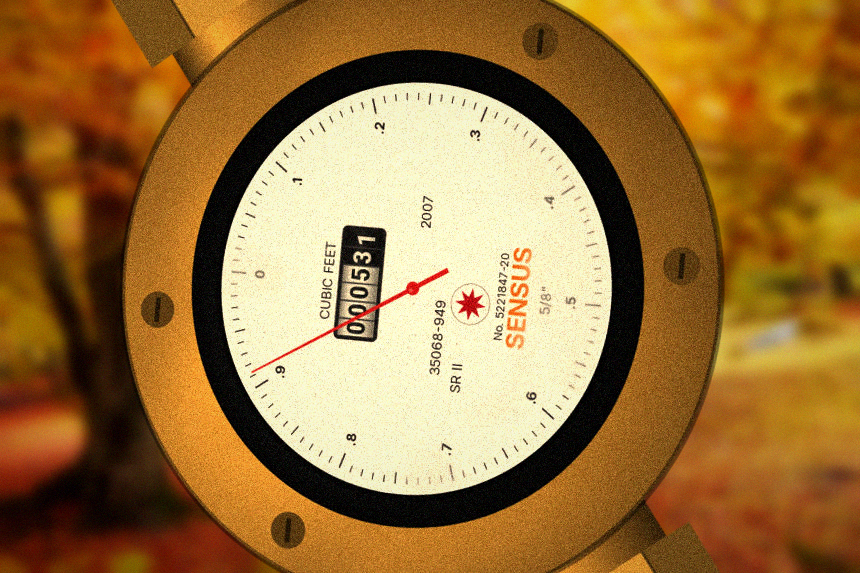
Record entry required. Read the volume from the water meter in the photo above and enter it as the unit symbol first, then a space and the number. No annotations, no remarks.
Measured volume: ft³ 530.91
